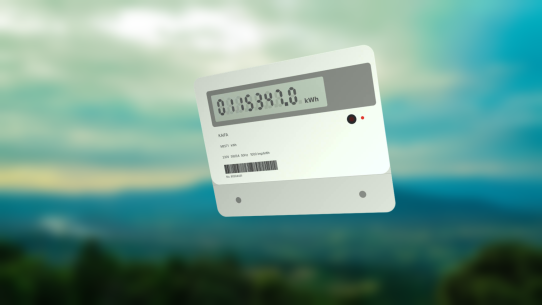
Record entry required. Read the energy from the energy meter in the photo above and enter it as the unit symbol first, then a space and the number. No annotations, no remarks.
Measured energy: kWh 115347.0
